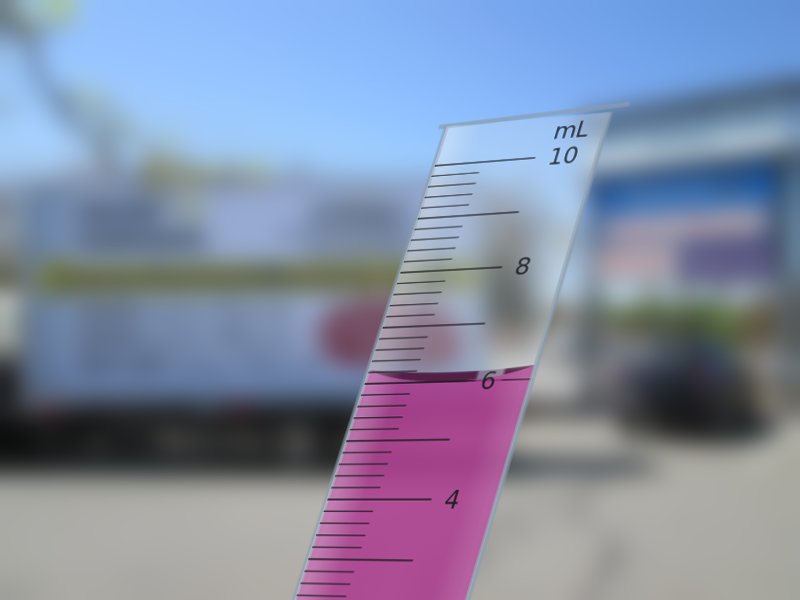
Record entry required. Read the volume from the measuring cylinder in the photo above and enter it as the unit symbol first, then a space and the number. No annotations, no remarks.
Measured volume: mL 6
